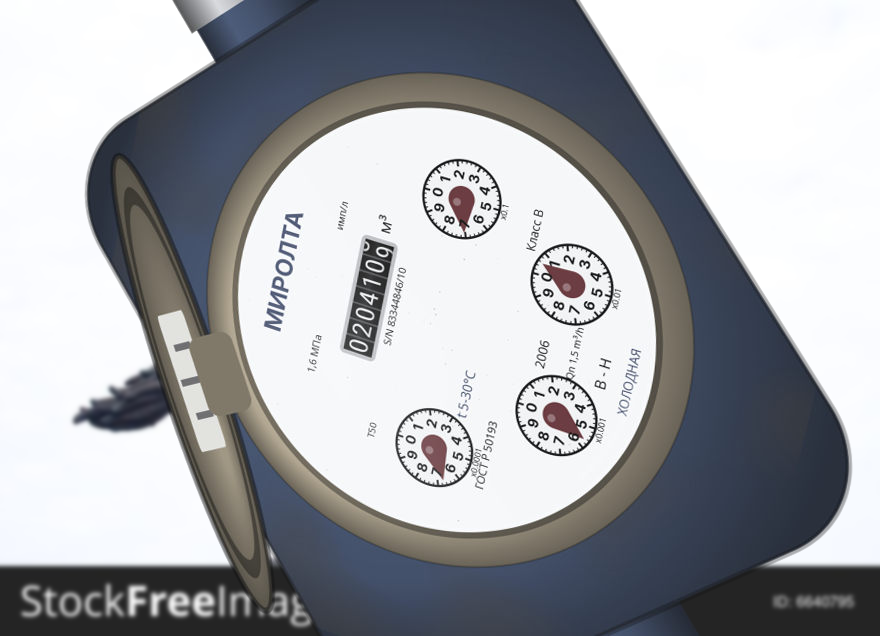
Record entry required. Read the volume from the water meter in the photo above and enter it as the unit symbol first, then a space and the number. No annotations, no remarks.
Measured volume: m³ 204108.7056
